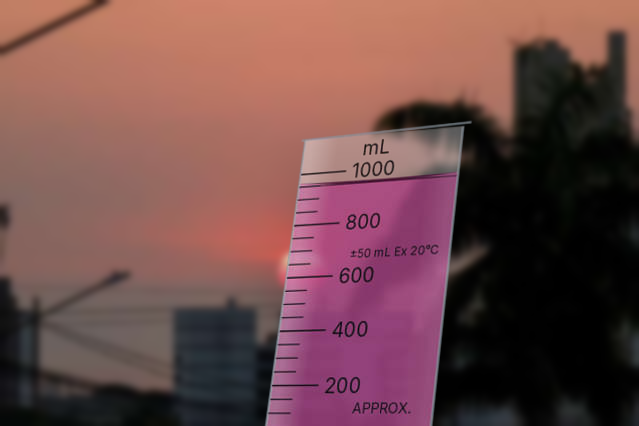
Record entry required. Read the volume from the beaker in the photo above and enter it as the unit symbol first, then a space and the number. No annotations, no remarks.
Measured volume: mL 950
